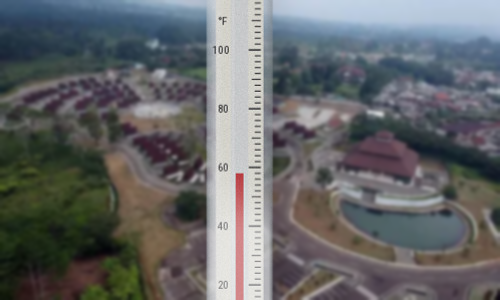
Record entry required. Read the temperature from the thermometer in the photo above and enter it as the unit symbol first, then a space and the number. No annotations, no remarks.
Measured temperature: °F 58
